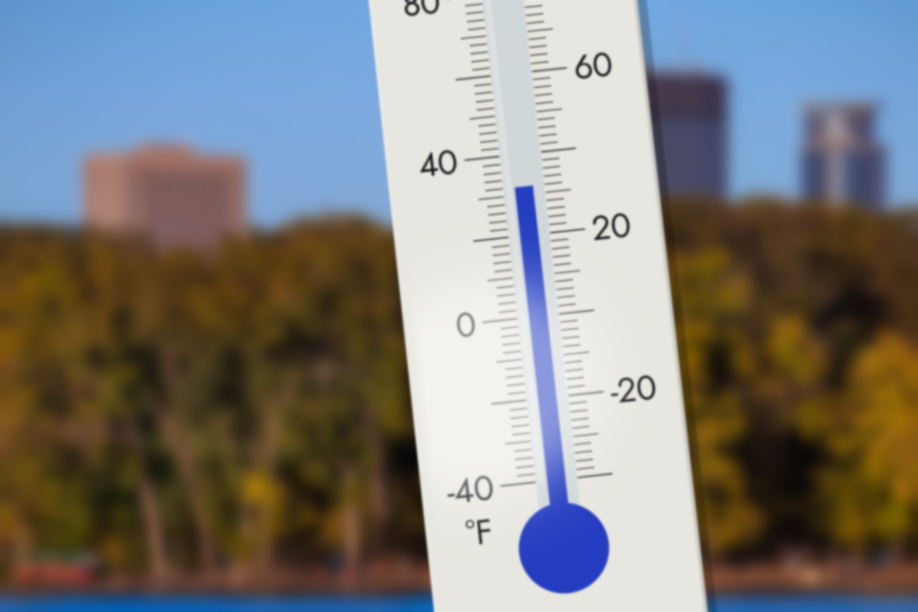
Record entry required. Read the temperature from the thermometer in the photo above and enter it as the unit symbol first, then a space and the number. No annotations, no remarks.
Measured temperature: °F 32
